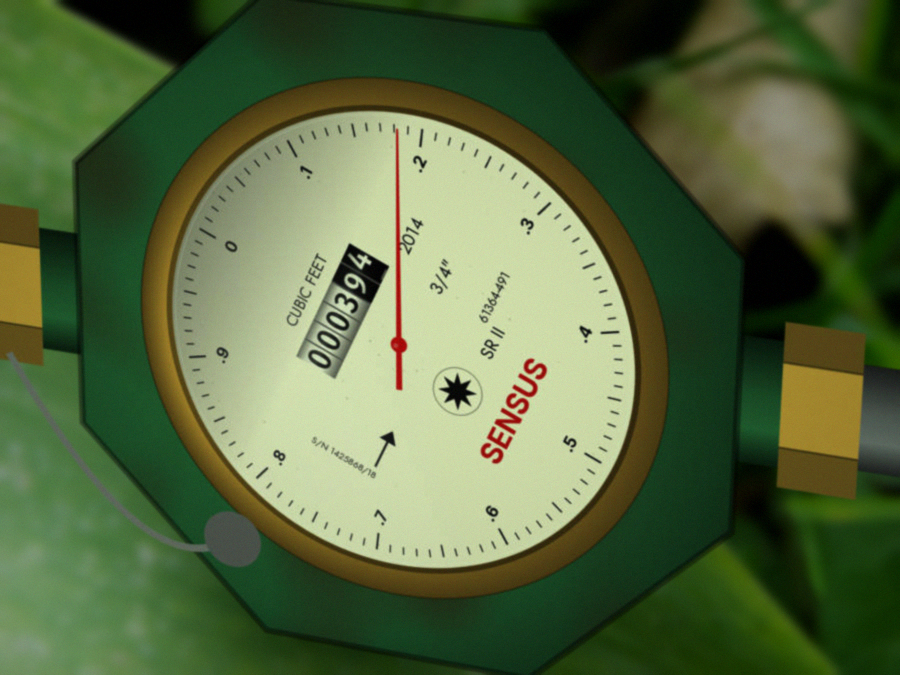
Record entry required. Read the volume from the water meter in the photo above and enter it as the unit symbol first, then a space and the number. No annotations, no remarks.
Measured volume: ft³ 394.18
